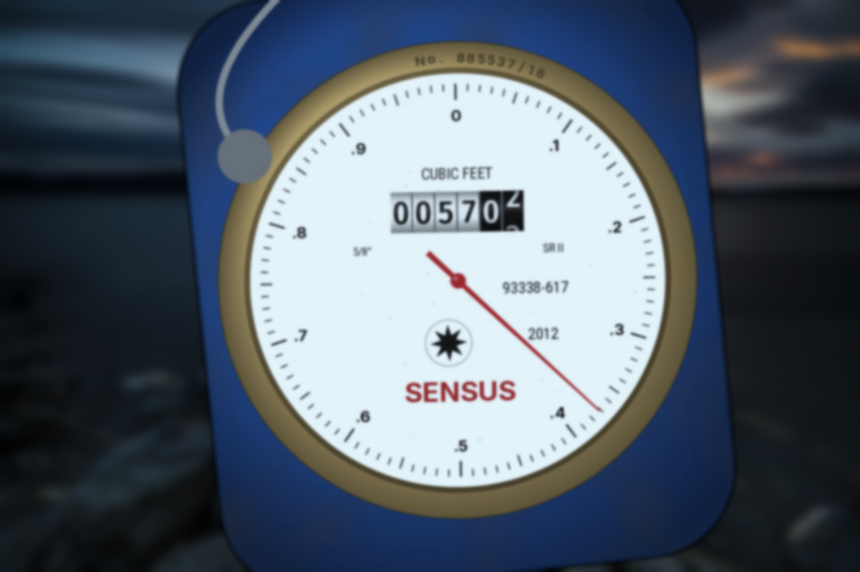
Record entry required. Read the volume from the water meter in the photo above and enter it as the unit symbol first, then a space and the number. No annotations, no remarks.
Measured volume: ft³ 5702.37
